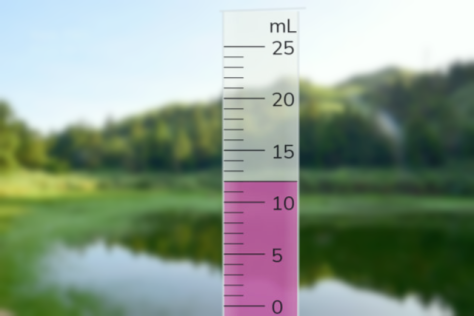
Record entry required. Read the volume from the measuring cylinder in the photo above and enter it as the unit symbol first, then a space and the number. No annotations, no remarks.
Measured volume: mL 12
